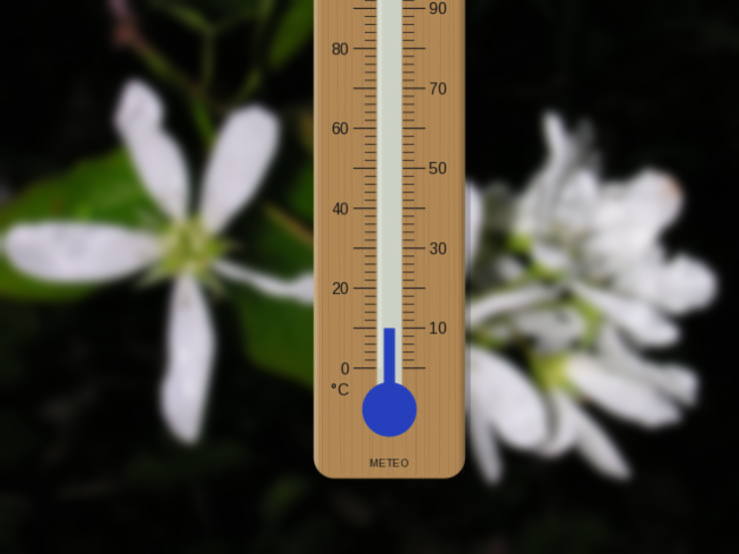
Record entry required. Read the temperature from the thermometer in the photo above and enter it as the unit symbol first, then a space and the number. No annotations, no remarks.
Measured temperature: °C 10
